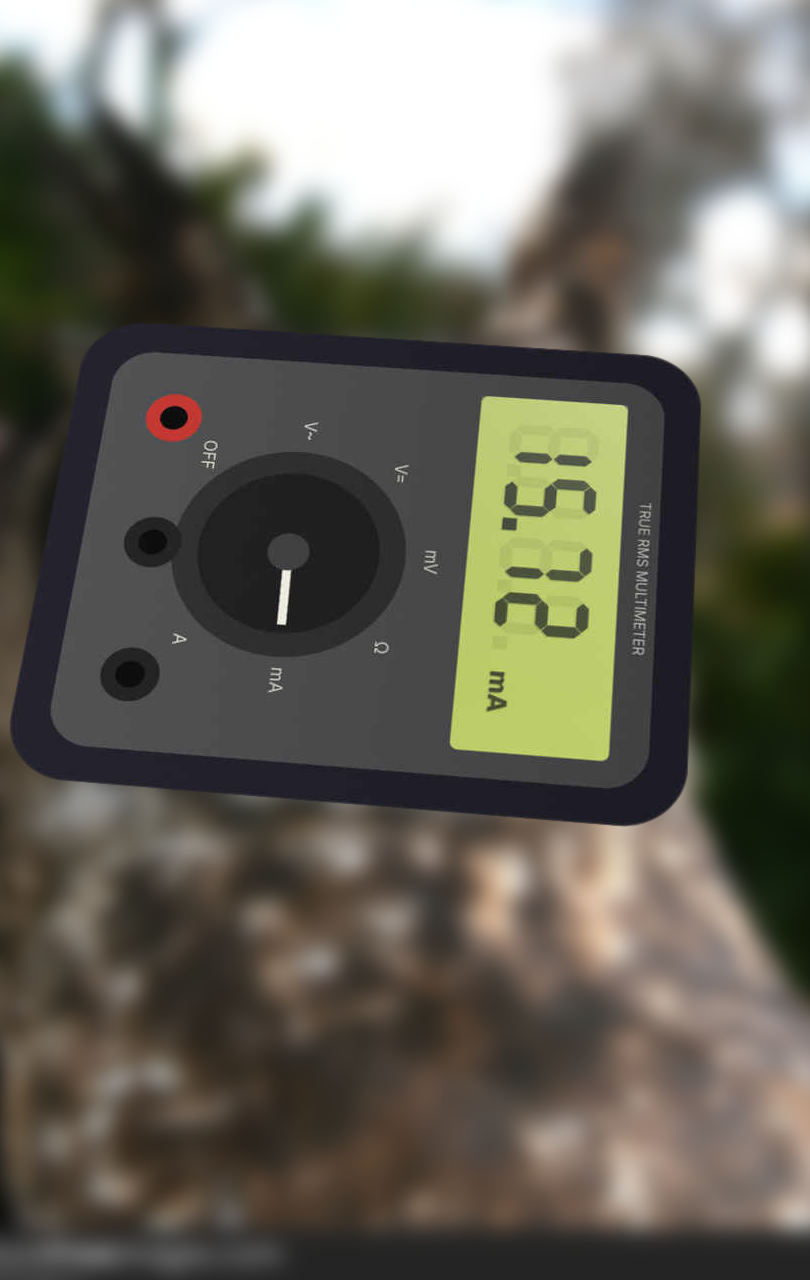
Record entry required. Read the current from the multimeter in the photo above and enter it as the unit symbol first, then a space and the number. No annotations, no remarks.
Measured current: mA 15.72
